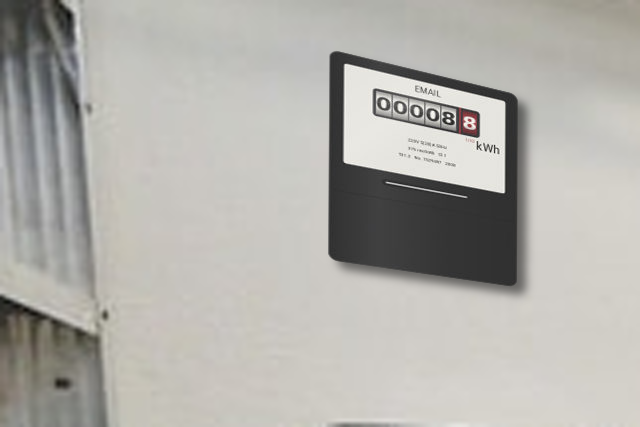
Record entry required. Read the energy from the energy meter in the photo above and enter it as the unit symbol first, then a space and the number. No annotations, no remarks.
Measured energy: kWh 8.8
